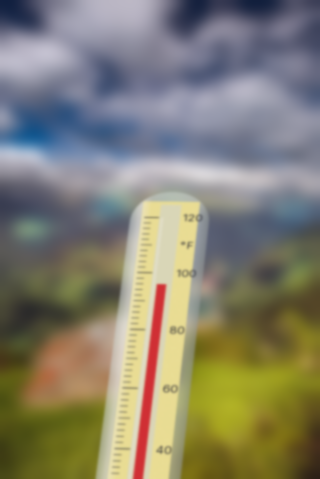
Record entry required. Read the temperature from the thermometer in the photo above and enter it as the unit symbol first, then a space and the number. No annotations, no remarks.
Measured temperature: °F 96
